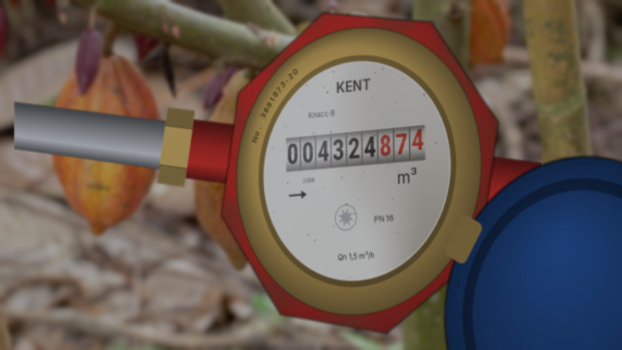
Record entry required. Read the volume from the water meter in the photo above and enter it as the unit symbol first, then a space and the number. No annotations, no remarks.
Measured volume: m³ 4324.874
